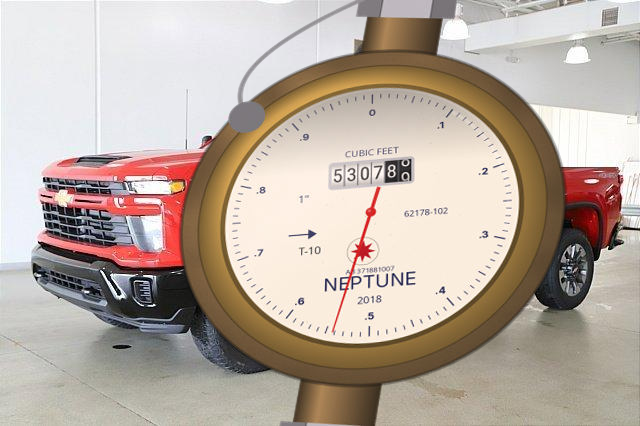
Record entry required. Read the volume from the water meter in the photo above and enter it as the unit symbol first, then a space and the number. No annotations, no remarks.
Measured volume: ft³ 530788.54
